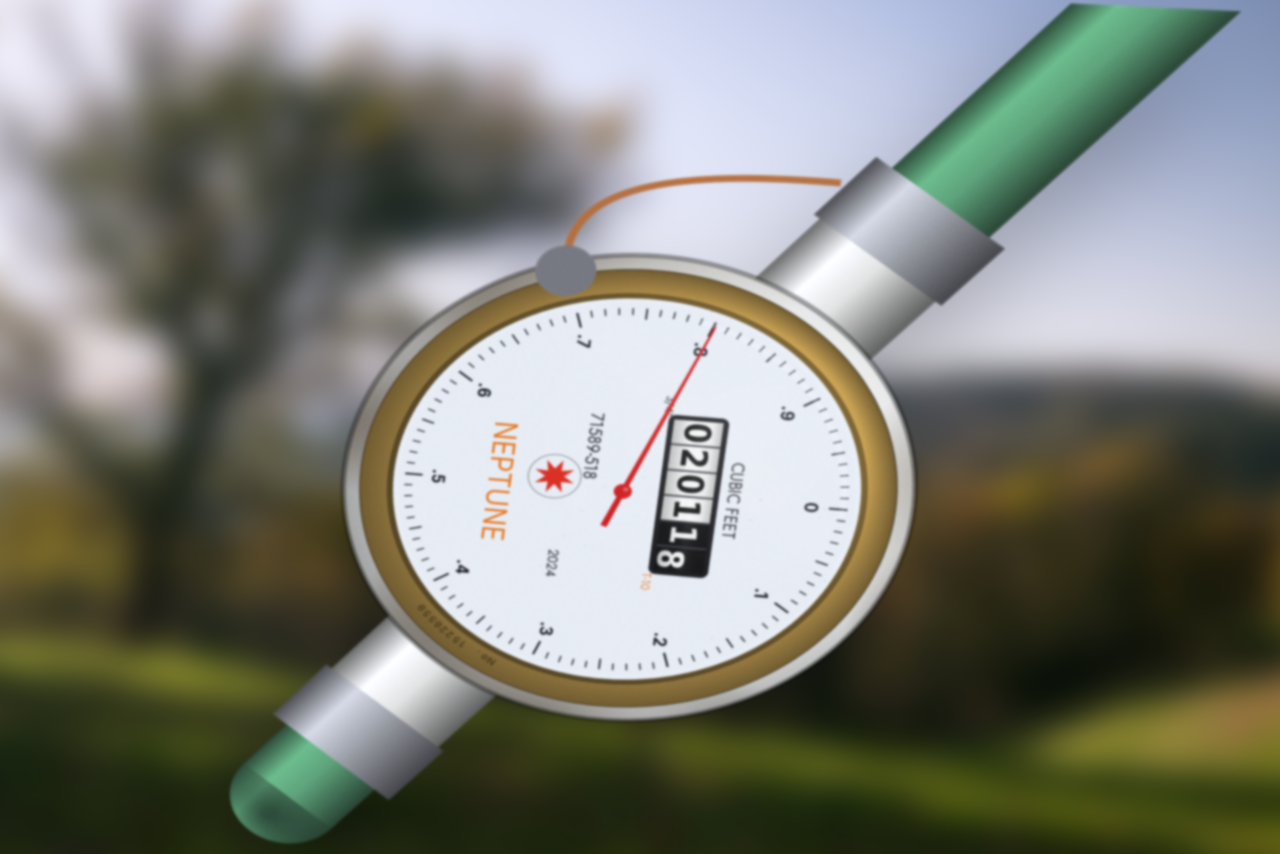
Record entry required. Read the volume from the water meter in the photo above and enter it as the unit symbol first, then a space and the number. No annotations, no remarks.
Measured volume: ft³ 20117.80
